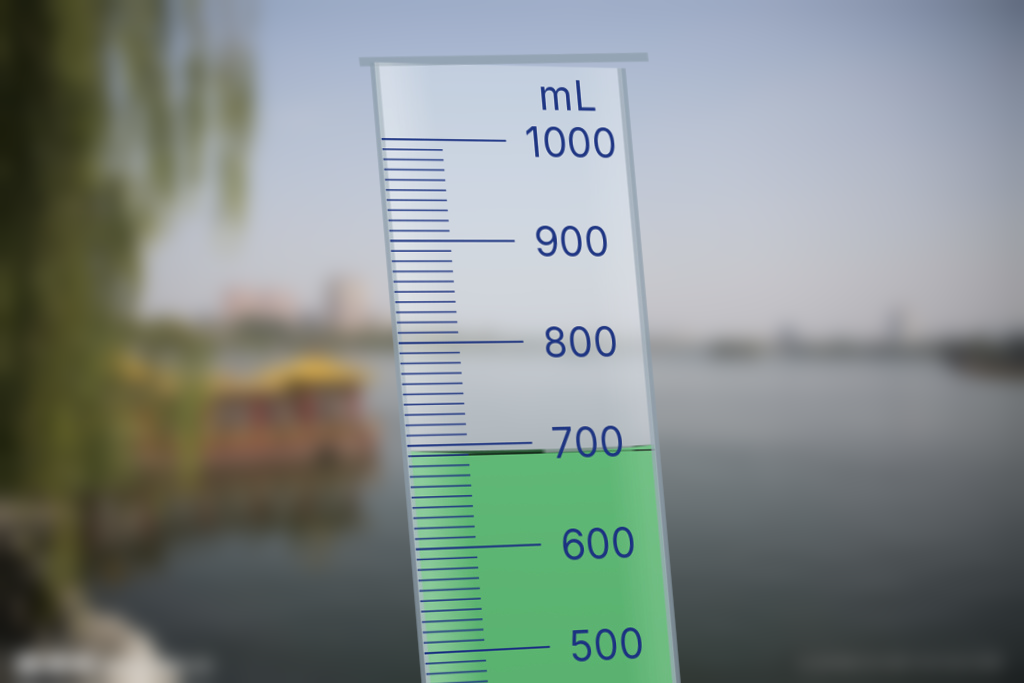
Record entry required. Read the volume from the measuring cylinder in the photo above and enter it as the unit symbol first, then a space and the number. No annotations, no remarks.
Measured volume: mL 690
